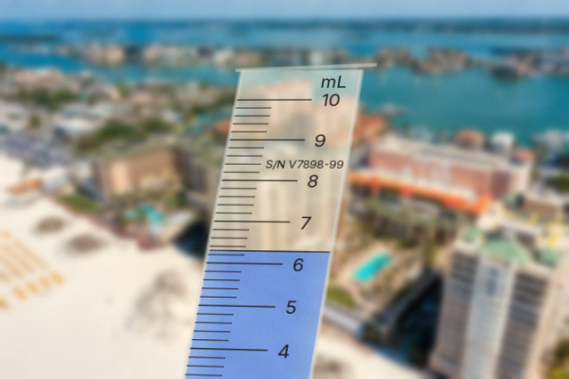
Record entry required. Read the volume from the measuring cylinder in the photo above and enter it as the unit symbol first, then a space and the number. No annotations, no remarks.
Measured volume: mL 6.3
